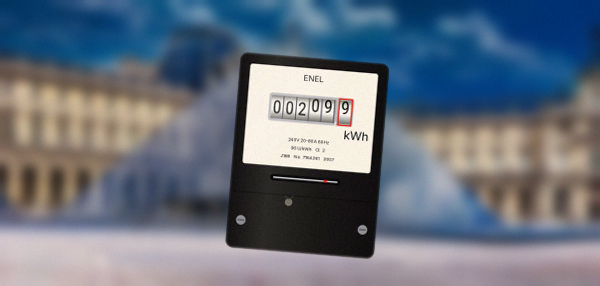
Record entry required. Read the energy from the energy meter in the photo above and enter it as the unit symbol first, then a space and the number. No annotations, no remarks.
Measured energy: kWh 209.9
